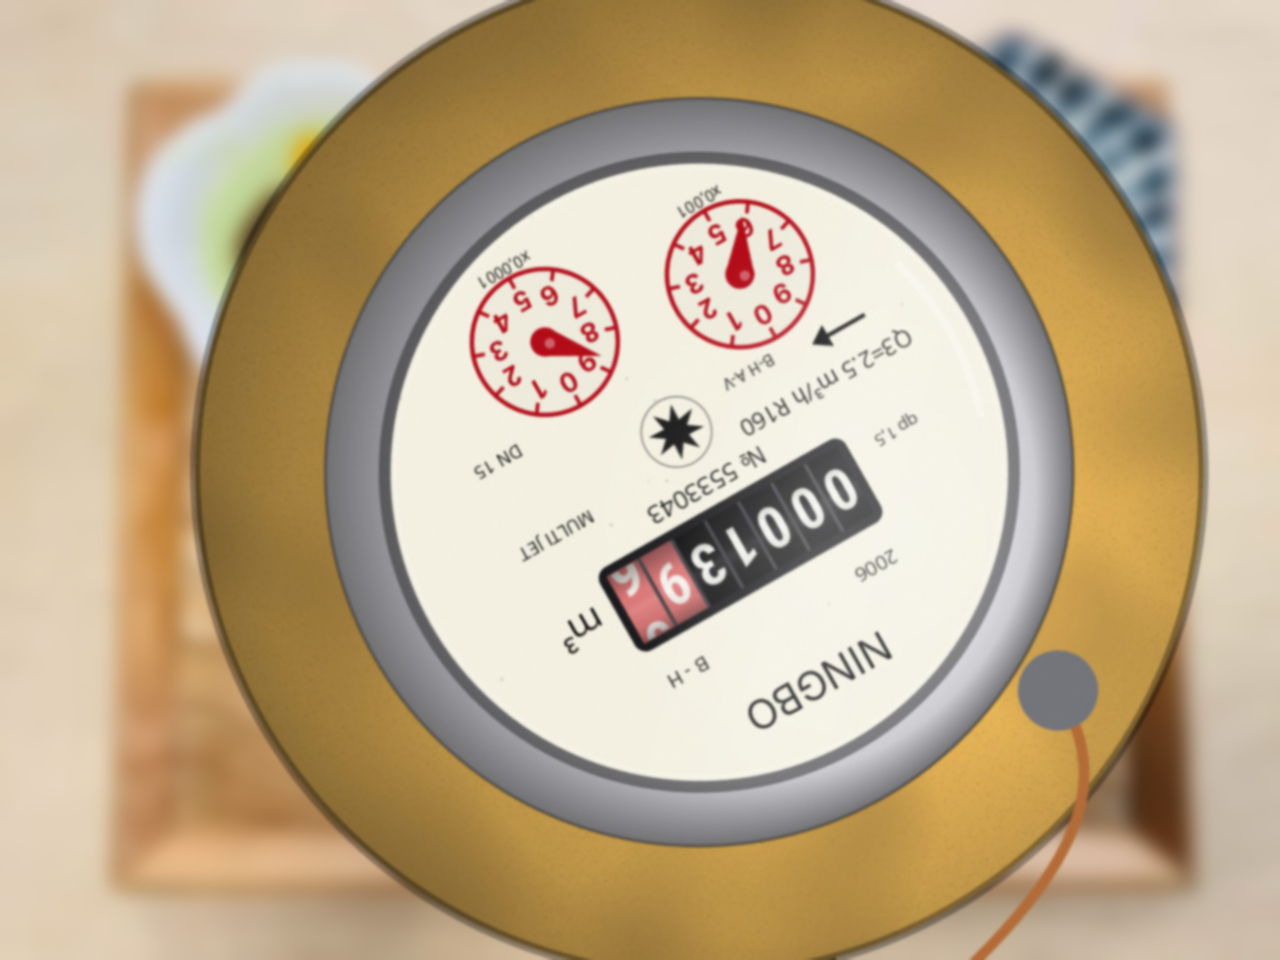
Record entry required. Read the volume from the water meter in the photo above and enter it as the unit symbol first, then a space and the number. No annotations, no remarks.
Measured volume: m³ 13.9558
